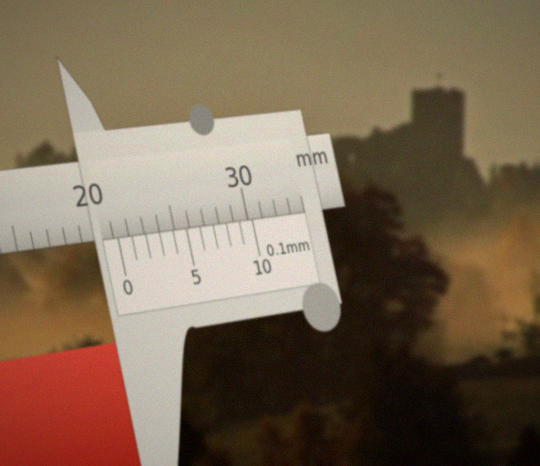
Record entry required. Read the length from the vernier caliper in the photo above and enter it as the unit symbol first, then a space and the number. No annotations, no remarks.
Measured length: mm 21.3
